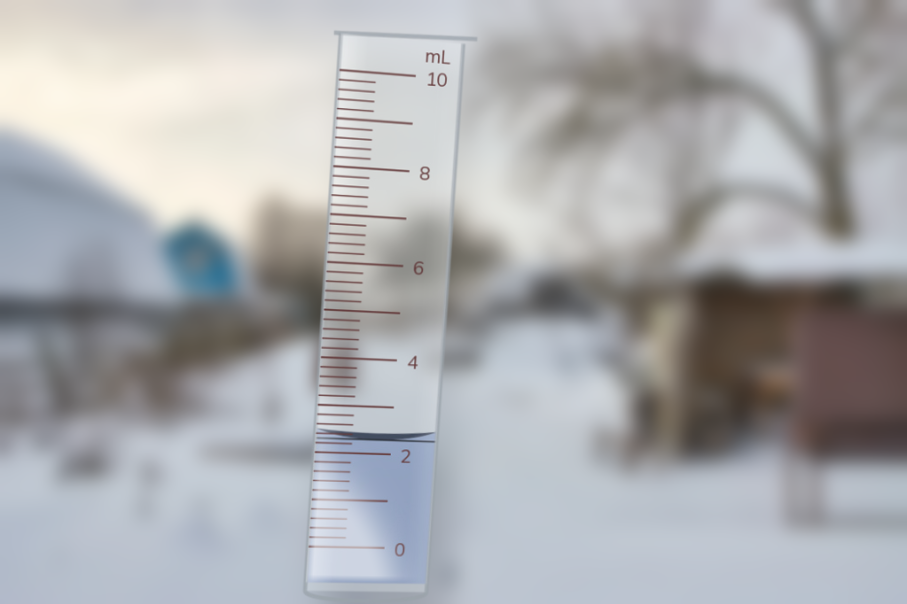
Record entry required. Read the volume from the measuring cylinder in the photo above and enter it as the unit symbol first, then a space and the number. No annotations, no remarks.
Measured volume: mL 2.3
